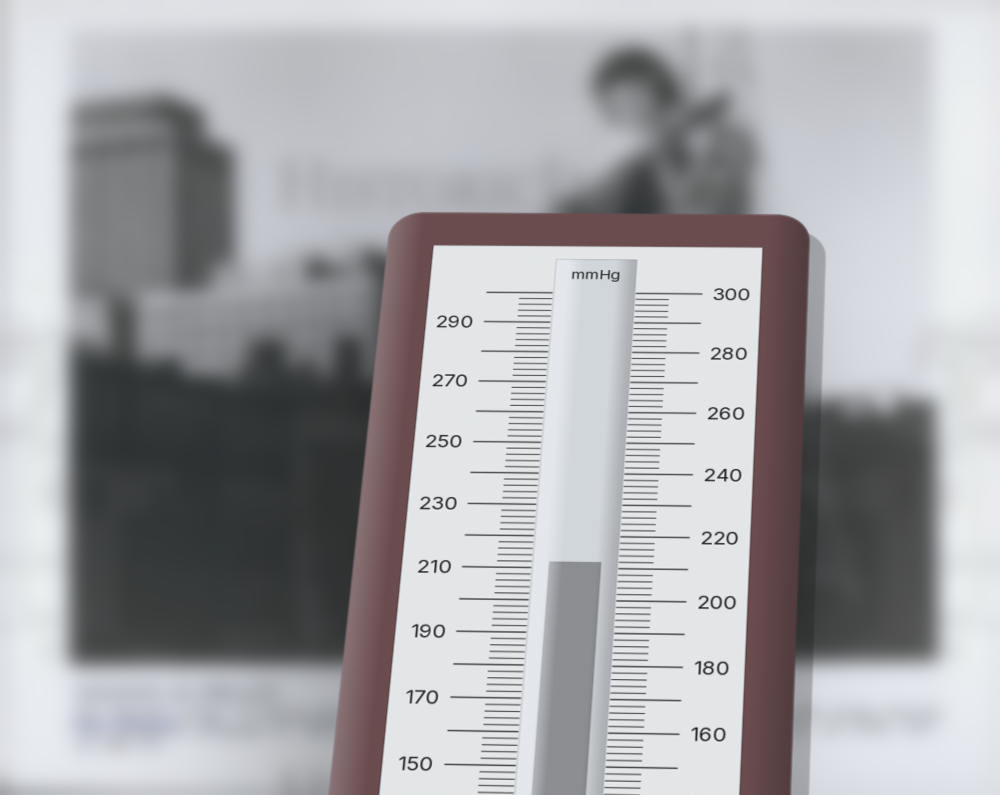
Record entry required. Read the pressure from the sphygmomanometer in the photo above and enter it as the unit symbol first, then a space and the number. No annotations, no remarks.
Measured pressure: mmHg 212
